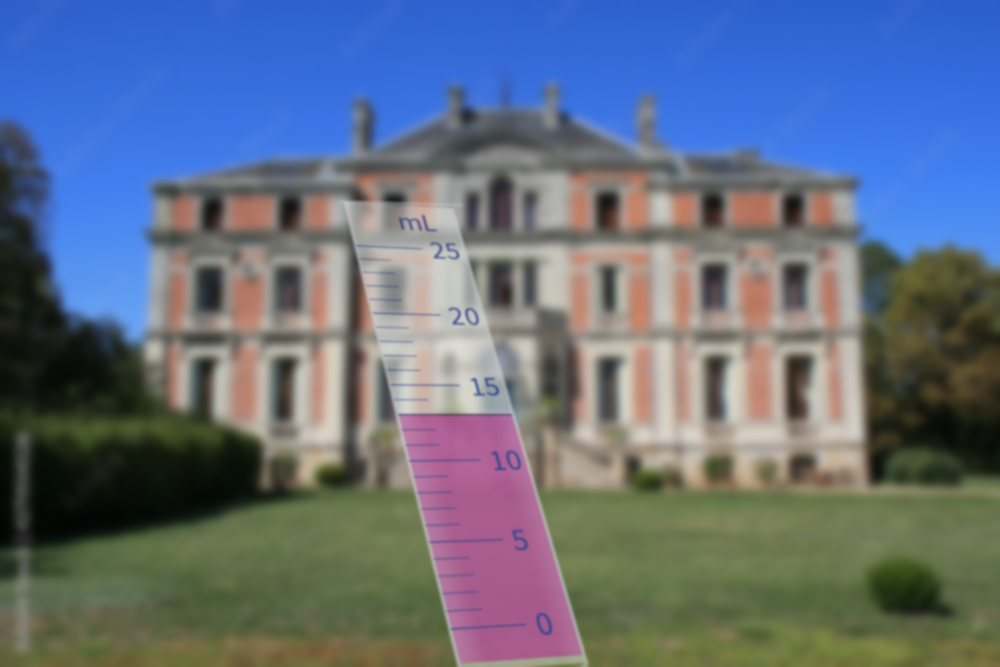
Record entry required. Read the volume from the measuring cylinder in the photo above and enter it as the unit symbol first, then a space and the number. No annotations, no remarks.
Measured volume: mL 13
